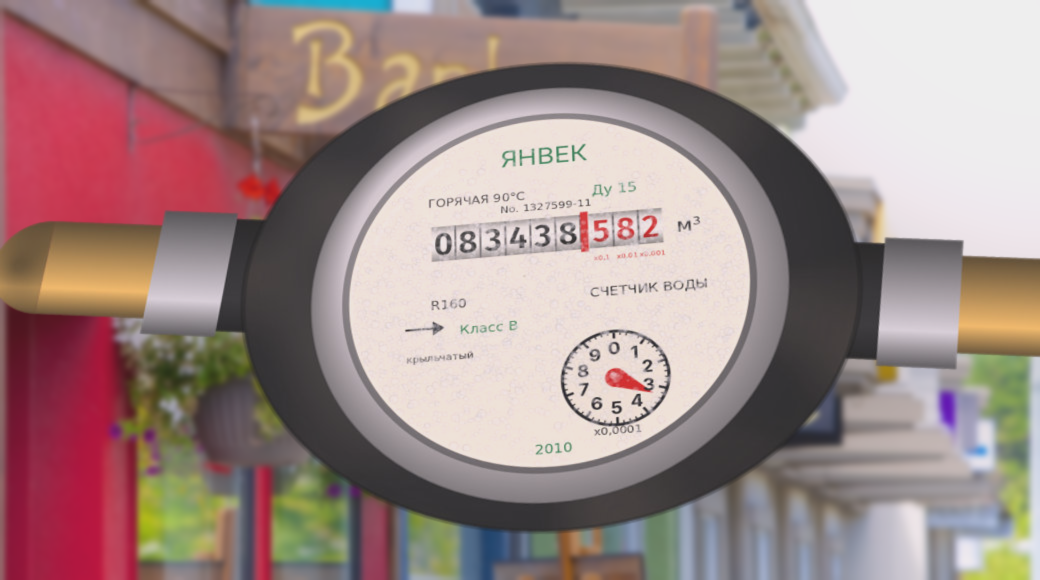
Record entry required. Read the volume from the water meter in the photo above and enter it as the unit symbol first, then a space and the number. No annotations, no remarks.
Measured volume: m³ 83438.5823
